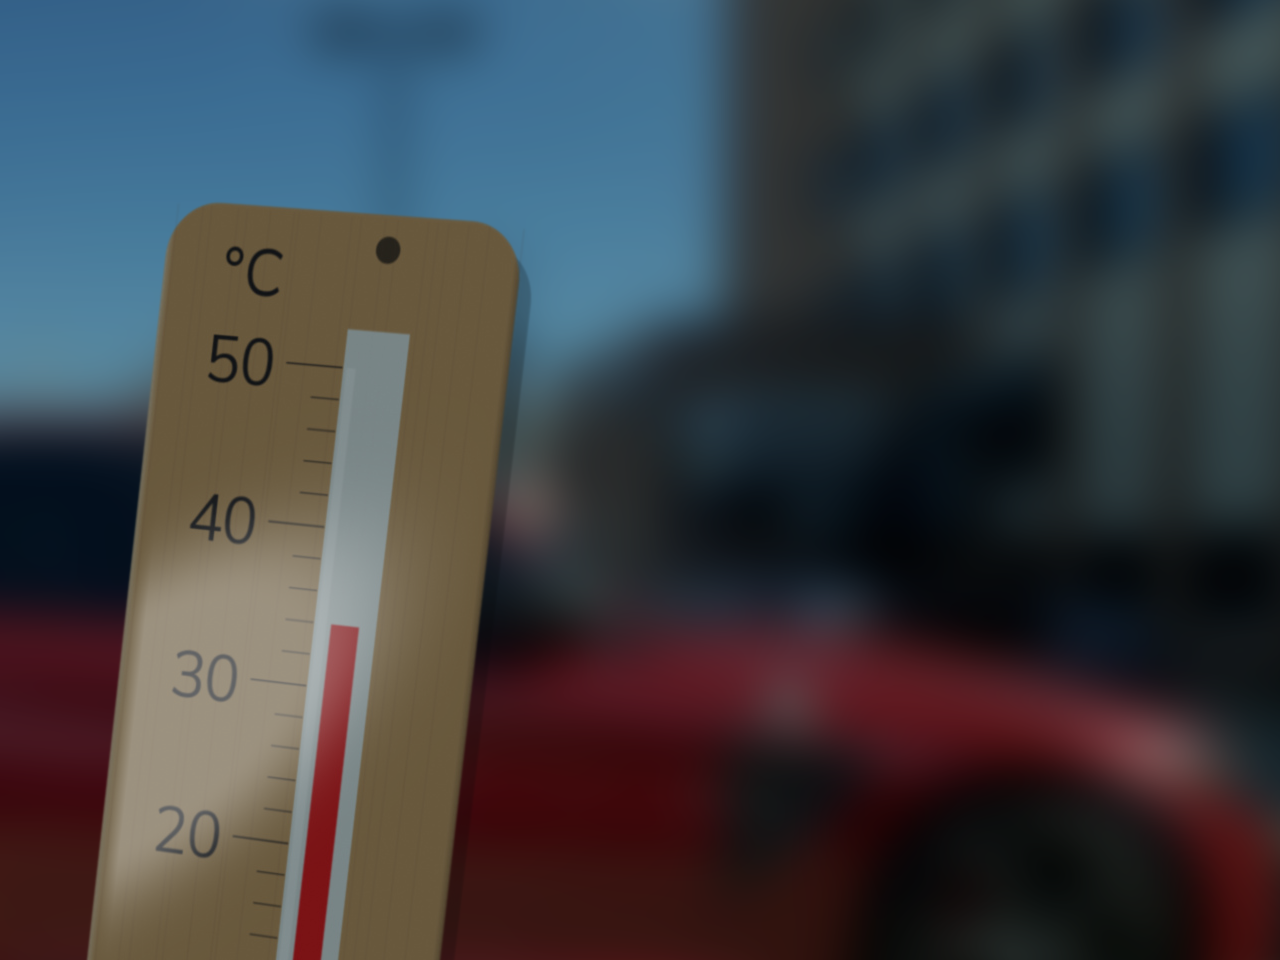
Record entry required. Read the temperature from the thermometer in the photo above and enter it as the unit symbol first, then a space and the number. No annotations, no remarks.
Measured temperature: °C 34
